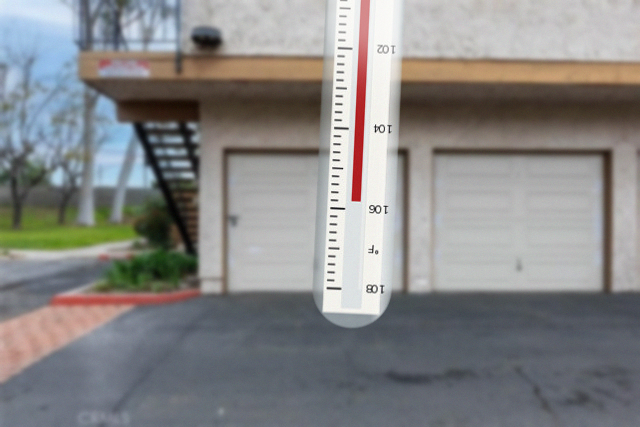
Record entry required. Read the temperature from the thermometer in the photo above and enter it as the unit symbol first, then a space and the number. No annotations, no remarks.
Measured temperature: °F 105.8
